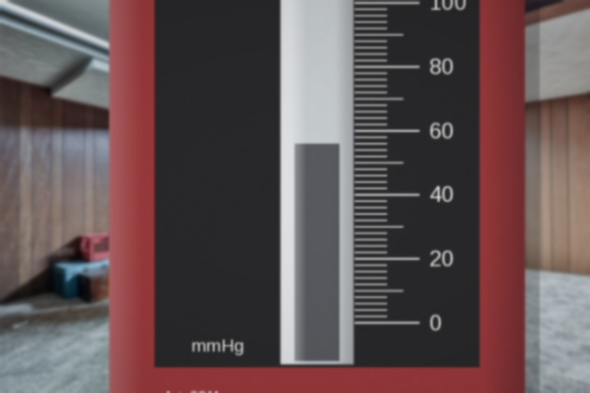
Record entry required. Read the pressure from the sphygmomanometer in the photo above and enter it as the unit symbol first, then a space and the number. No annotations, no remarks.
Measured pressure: mmHg 56
